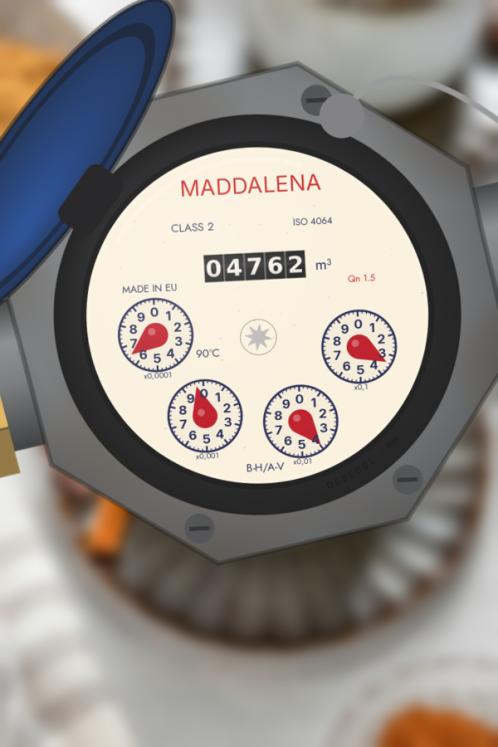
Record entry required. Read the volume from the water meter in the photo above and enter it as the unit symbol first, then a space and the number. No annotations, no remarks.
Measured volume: m³ 4762.3396
